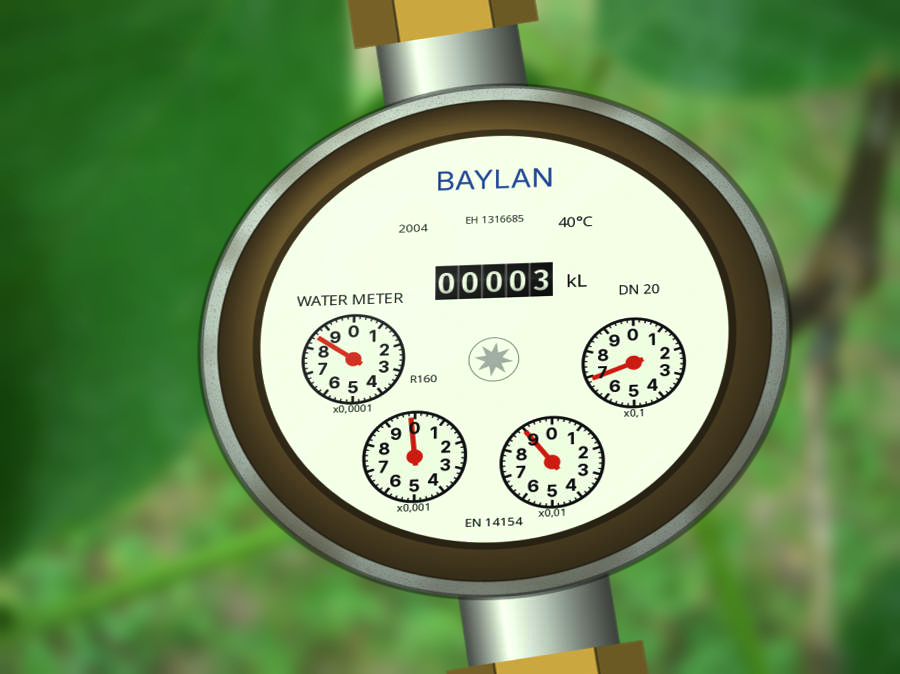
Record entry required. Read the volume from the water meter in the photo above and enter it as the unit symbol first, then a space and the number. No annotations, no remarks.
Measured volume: kL 3.6898
